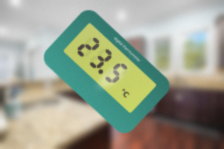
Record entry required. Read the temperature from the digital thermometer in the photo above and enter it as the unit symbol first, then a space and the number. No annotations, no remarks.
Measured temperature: °C 23.5
